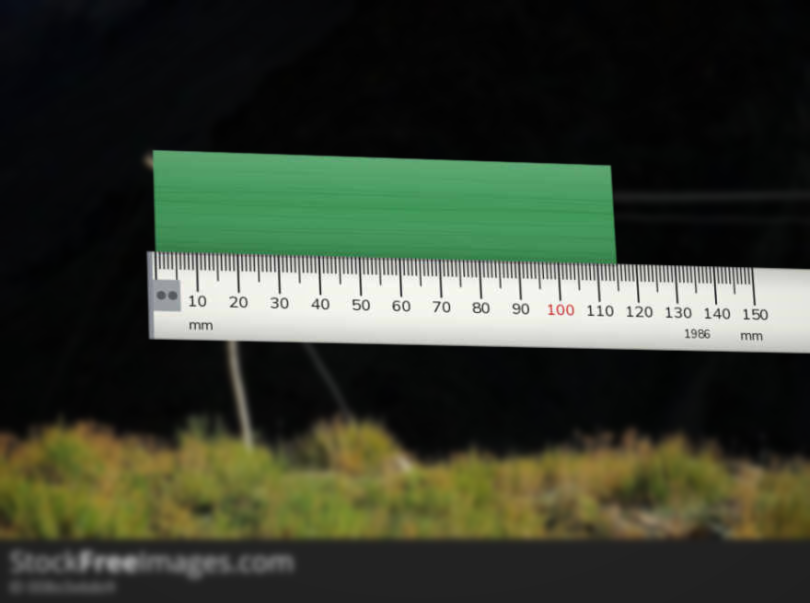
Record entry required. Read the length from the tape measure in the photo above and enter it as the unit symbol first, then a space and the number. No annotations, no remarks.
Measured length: mm 115
